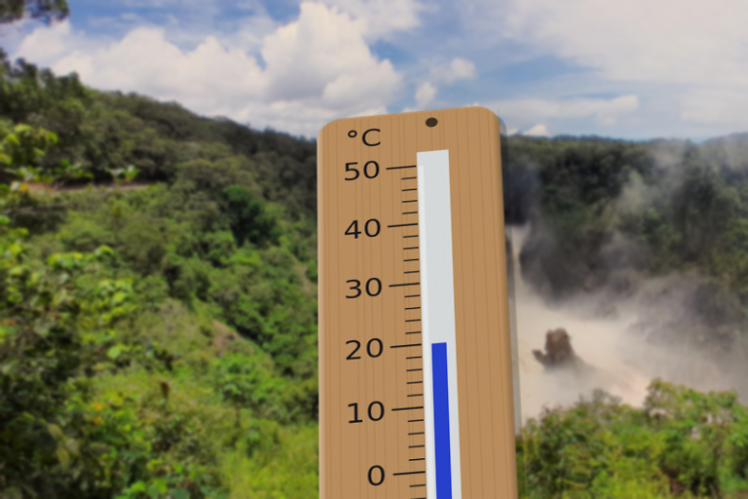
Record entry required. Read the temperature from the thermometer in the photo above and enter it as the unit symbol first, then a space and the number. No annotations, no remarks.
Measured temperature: °C 20
